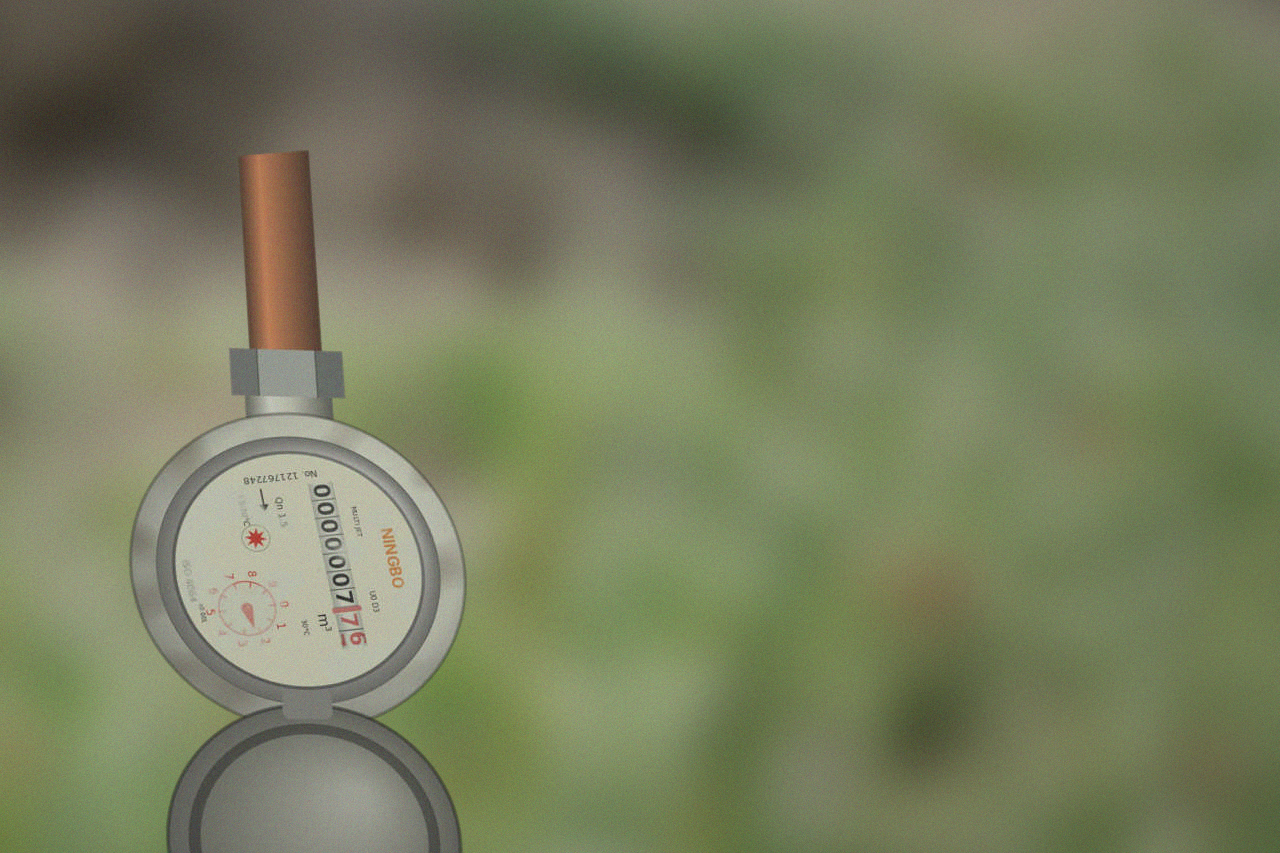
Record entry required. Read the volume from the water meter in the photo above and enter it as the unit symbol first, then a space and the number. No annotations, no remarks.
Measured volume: m³ 7.762
